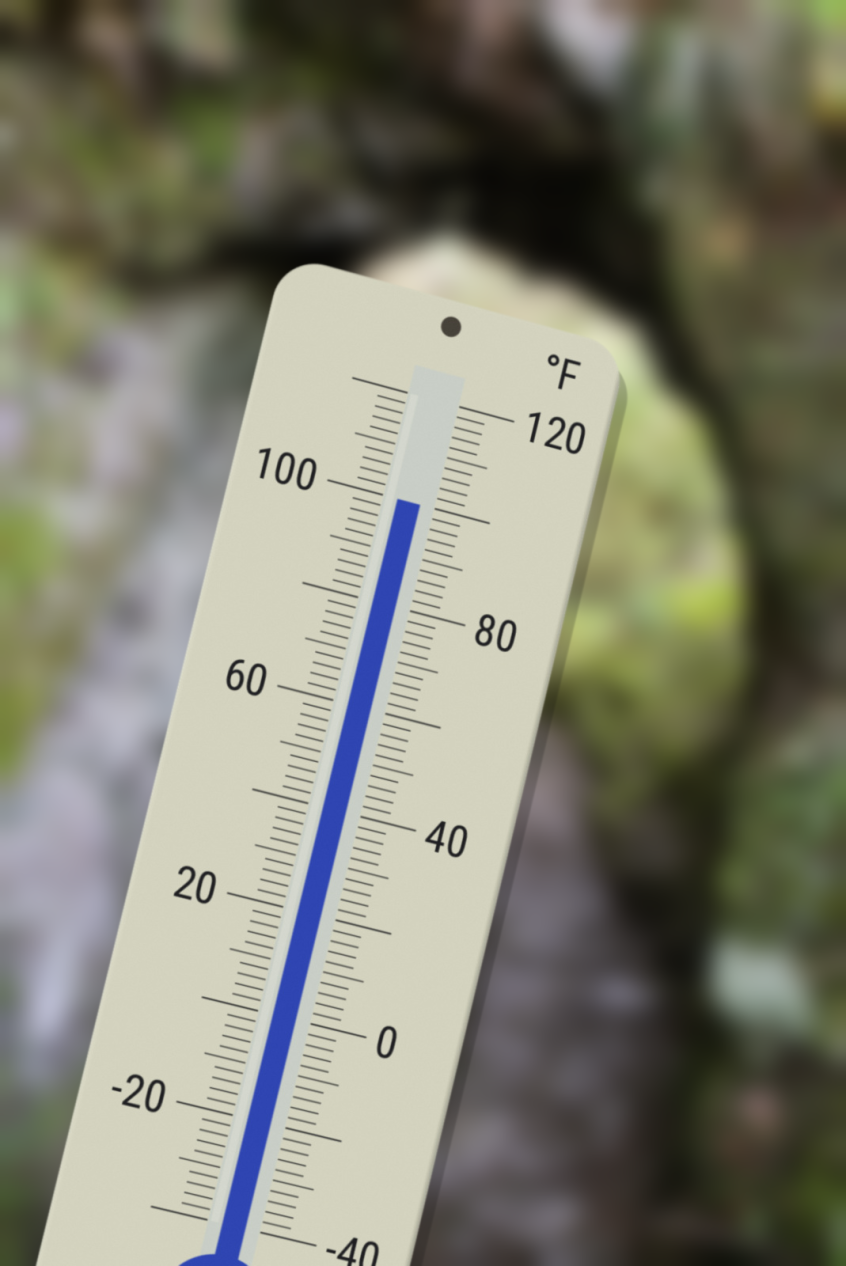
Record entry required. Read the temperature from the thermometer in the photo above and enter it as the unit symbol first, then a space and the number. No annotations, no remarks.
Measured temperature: °F 100
